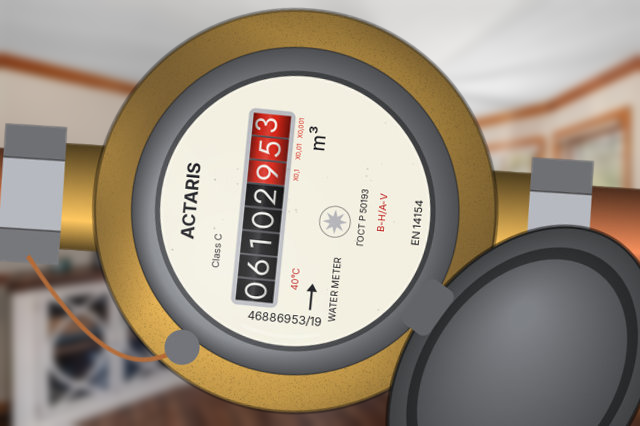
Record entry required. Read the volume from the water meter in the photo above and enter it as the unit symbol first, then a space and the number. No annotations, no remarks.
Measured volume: m³ 6102.953
